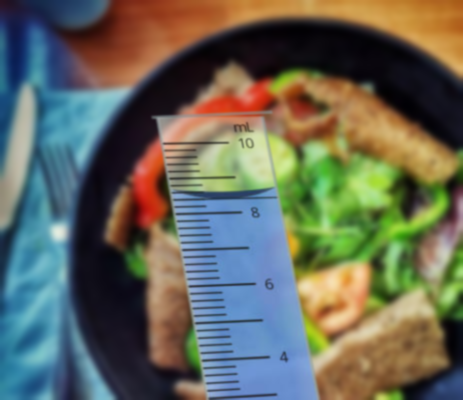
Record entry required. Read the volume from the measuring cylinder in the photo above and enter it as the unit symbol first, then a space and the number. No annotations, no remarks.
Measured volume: mL 8.4
